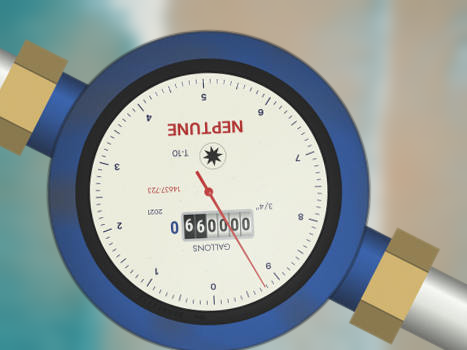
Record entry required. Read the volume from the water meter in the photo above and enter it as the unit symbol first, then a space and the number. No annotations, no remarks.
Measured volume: gal 989.2
